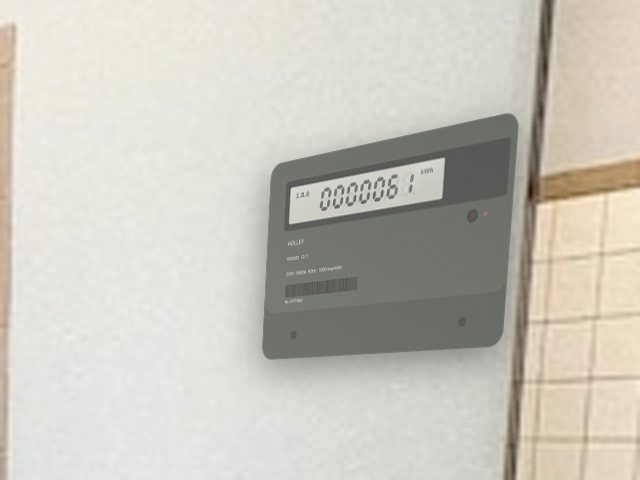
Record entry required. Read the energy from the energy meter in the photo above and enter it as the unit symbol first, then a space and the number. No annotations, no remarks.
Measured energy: kWh 61
